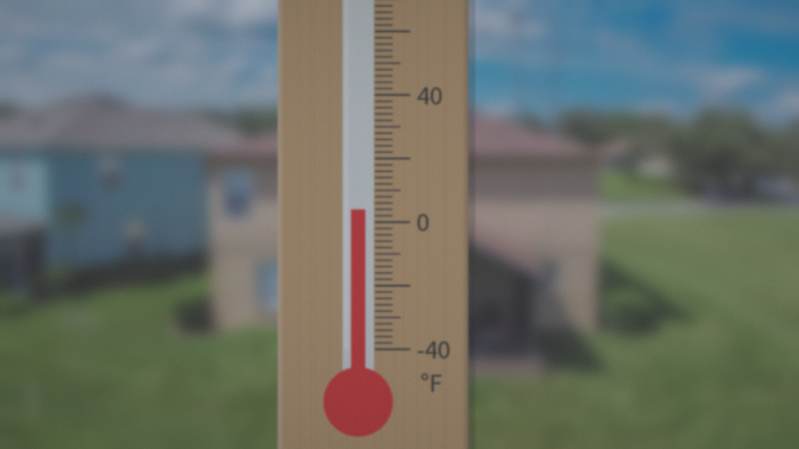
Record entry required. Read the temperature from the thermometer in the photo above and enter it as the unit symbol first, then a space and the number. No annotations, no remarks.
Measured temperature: °F 4
